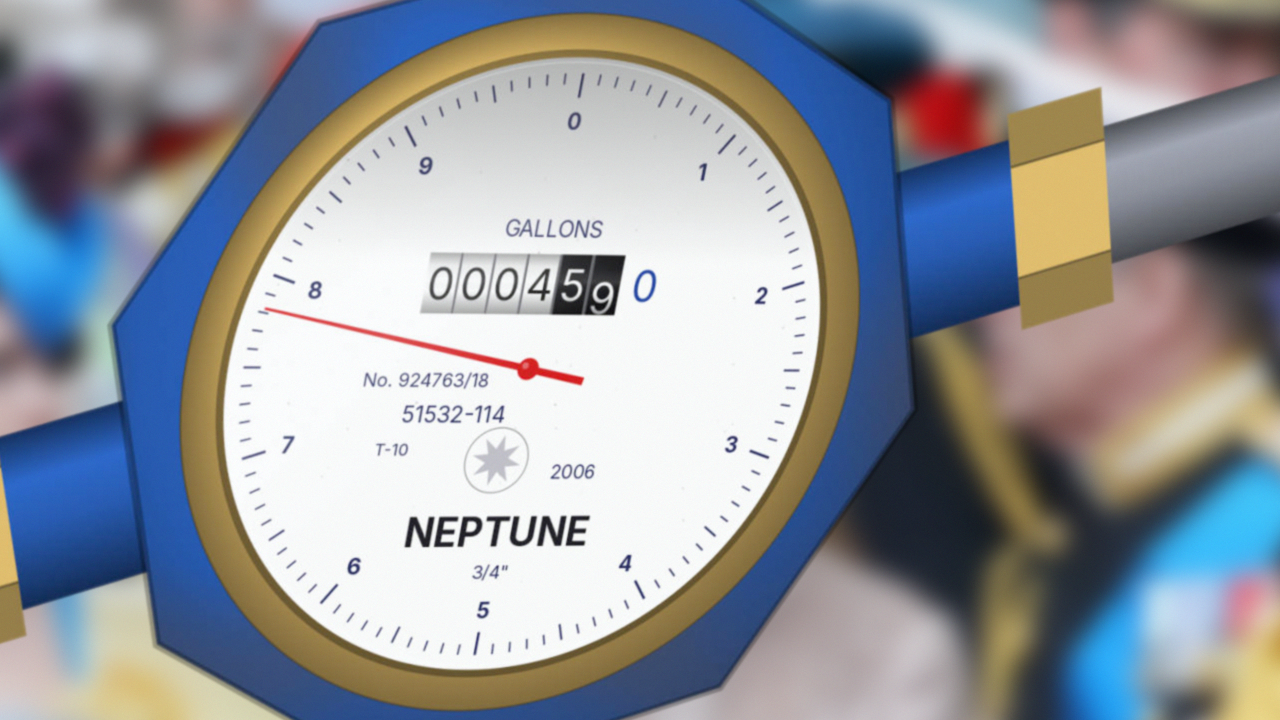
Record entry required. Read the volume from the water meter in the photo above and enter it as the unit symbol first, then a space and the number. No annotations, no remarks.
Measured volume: gal 4587.8
